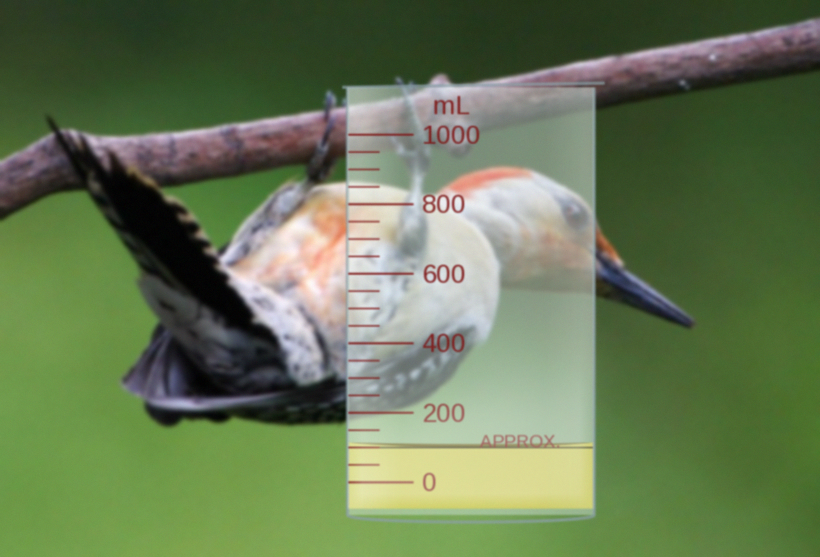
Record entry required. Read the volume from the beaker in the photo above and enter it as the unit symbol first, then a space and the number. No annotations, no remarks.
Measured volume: mL 100
